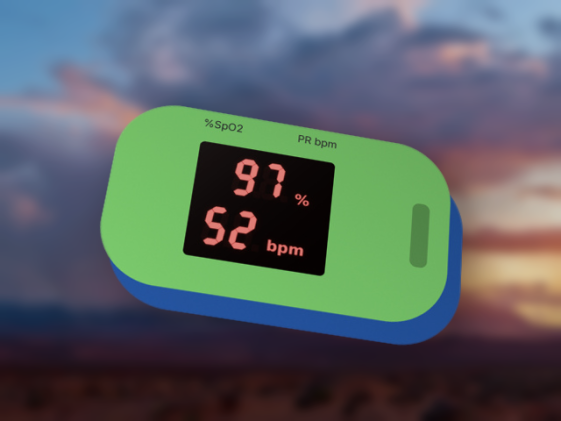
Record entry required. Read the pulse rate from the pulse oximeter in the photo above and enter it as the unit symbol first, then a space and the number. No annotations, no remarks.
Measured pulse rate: bpm 52
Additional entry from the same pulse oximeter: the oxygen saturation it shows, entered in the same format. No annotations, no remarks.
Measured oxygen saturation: % 97
